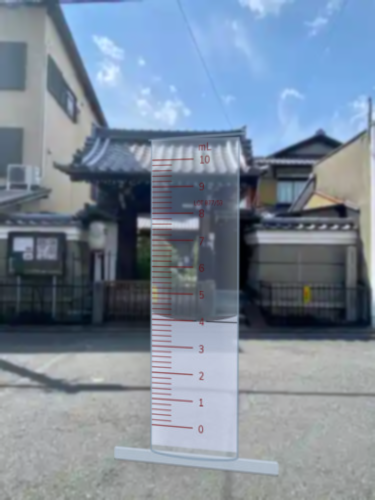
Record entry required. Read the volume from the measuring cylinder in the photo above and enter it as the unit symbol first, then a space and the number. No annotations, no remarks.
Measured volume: mL 4
